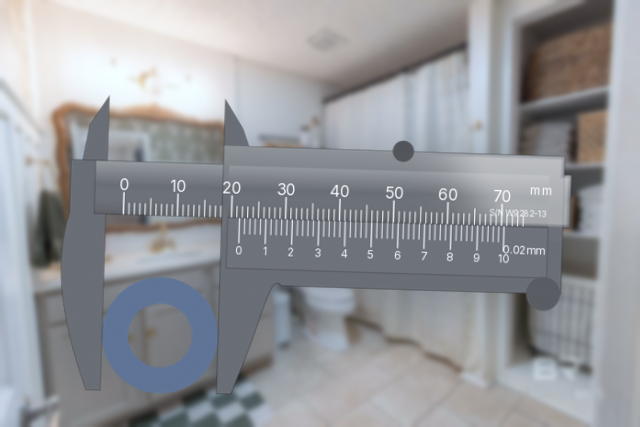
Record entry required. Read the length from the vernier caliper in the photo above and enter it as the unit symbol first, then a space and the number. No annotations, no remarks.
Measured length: mm 21.5
